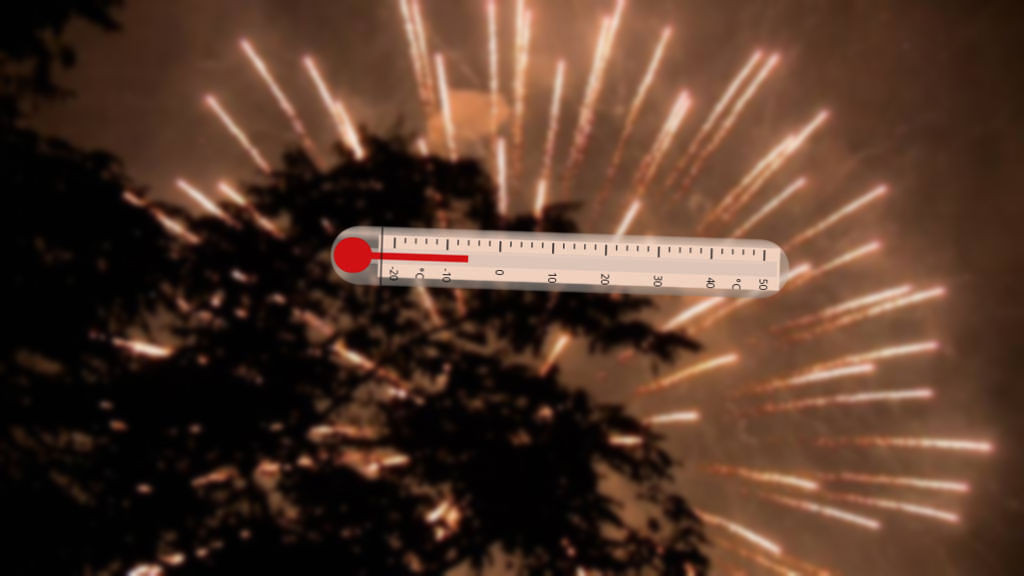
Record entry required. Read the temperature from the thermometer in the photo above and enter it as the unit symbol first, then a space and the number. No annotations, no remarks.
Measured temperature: °C -6
